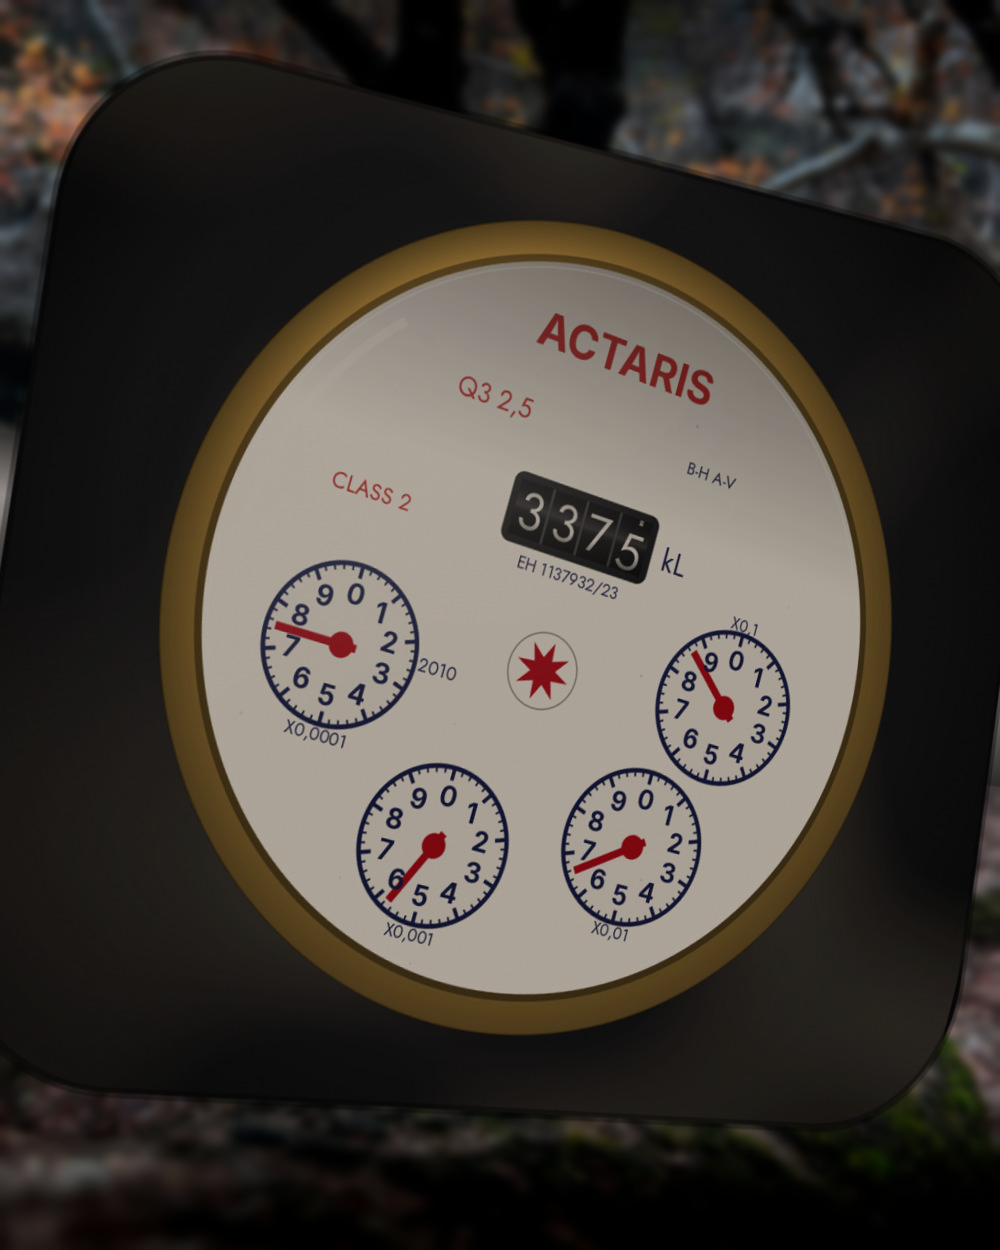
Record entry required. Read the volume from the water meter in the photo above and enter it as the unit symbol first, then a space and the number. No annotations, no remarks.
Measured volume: kL 3374.8657
